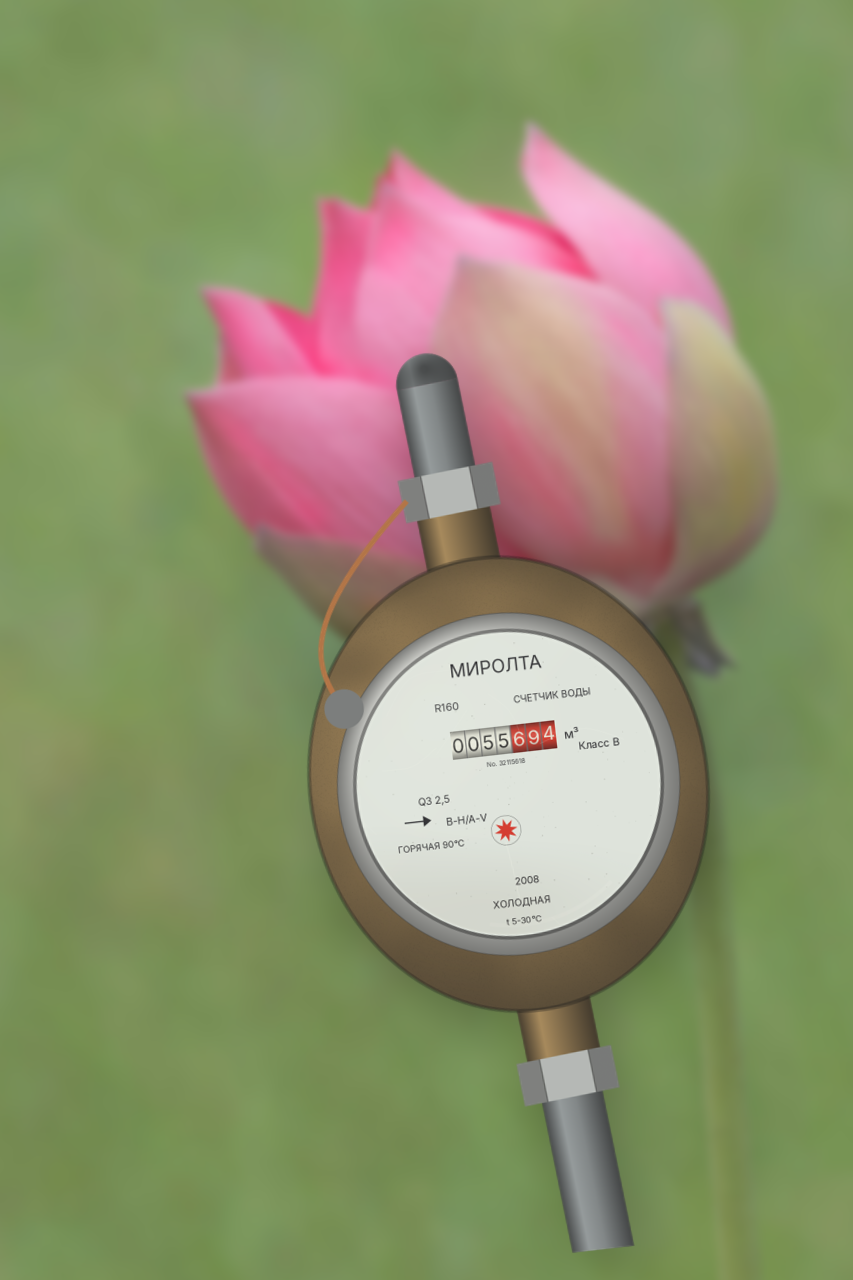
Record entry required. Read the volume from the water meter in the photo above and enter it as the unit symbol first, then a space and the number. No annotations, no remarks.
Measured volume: m³ 55.694
